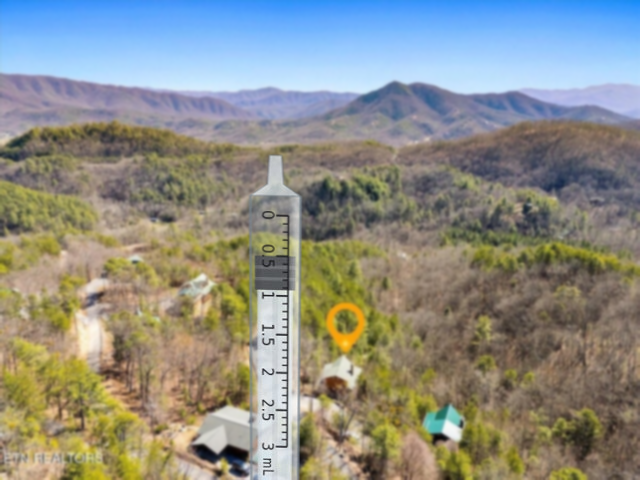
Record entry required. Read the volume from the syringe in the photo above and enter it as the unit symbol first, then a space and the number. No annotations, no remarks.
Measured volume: mL 0.5
